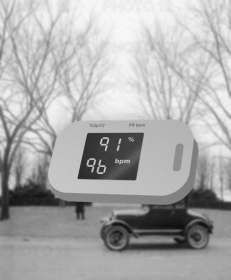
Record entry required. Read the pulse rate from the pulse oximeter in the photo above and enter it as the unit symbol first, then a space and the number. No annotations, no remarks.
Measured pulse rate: bpm 96
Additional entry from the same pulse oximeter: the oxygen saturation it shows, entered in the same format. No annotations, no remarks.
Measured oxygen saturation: % 91
